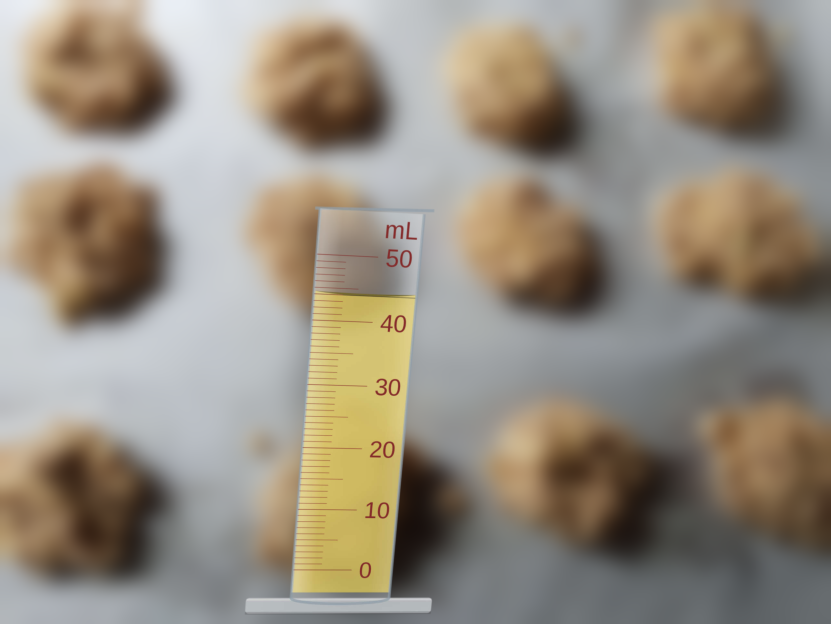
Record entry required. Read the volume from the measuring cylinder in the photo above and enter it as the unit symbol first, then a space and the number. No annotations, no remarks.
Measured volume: mL 44
